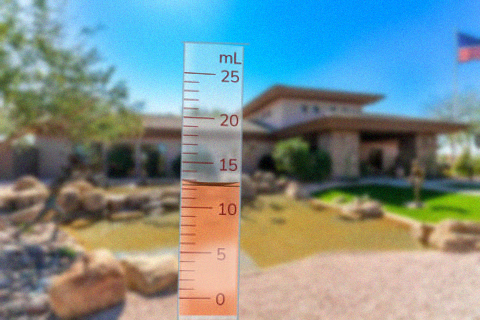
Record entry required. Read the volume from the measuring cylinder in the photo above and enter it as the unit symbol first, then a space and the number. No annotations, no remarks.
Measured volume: mL 12.5
